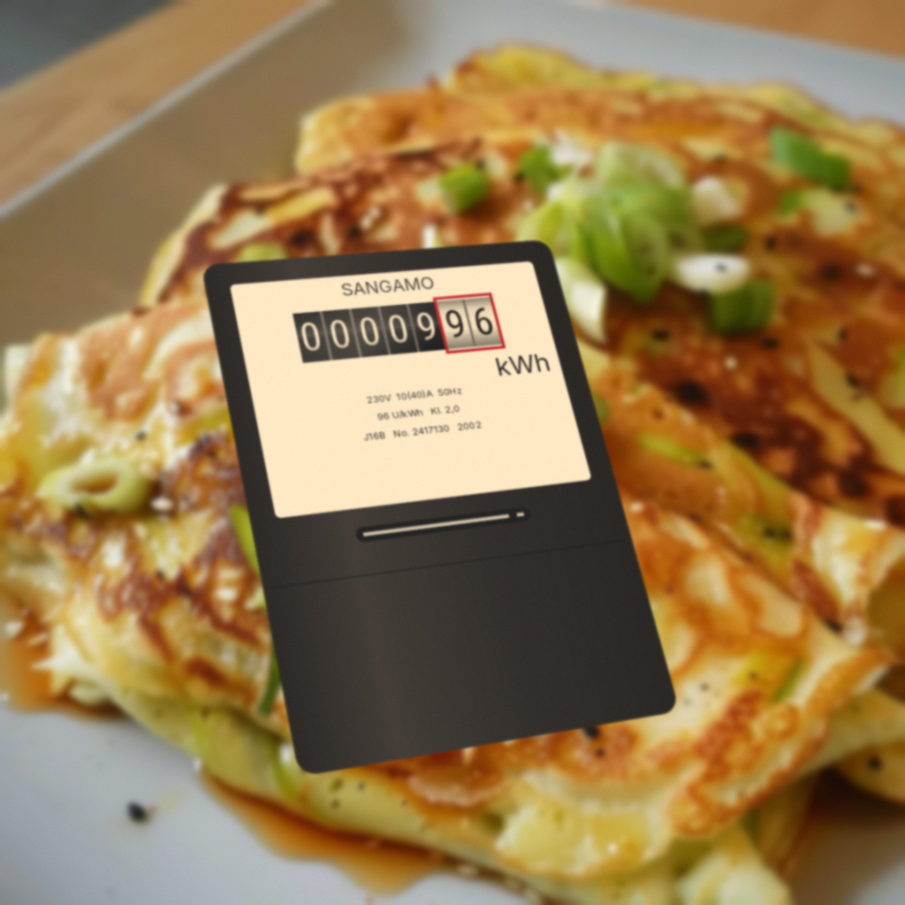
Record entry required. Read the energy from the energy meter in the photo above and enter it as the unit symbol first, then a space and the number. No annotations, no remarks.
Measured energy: kWh 9.96
